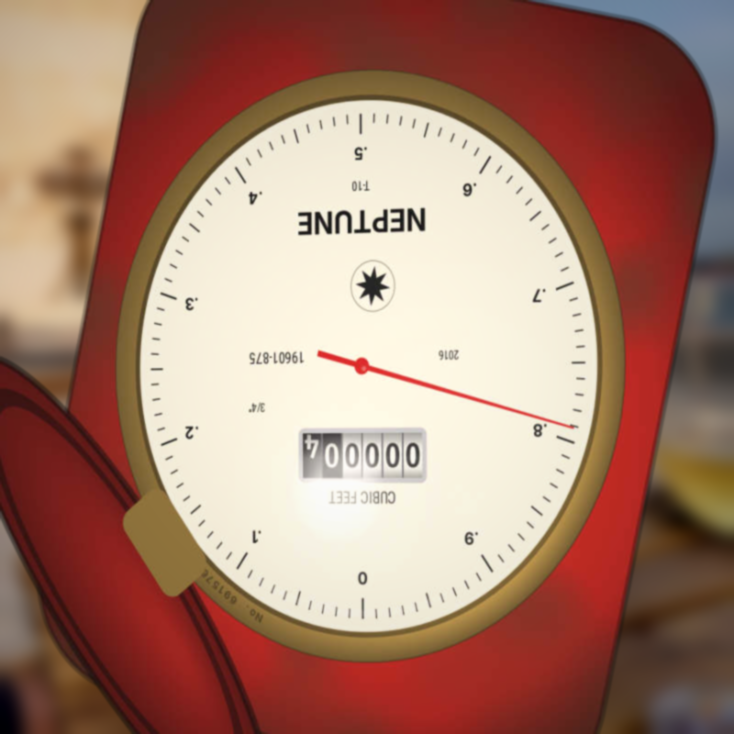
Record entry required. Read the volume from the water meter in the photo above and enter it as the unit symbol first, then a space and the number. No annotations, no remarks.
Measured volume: ft³ 3.79
